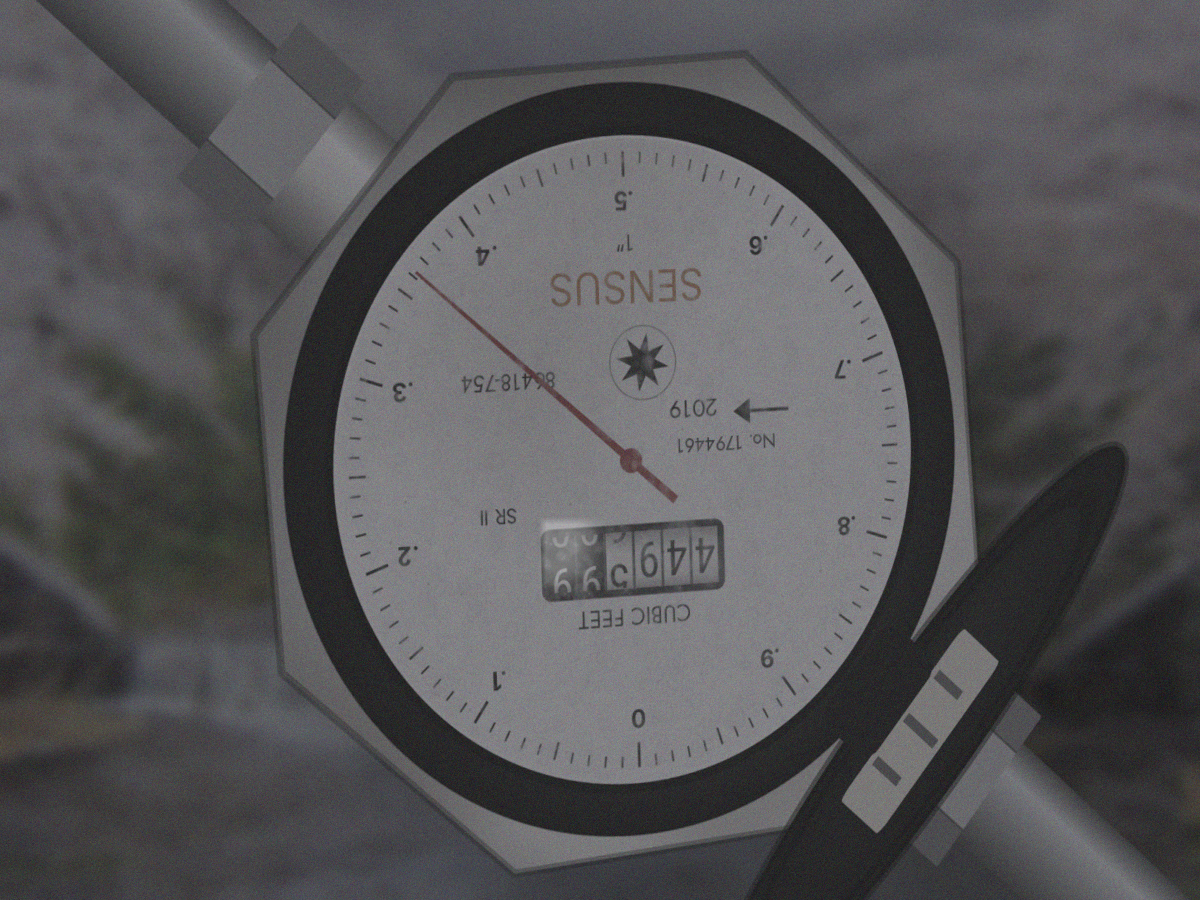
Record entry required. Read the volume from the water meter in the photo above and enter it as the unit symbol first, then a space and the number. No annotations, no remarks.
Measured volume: ft³ 449599.36
